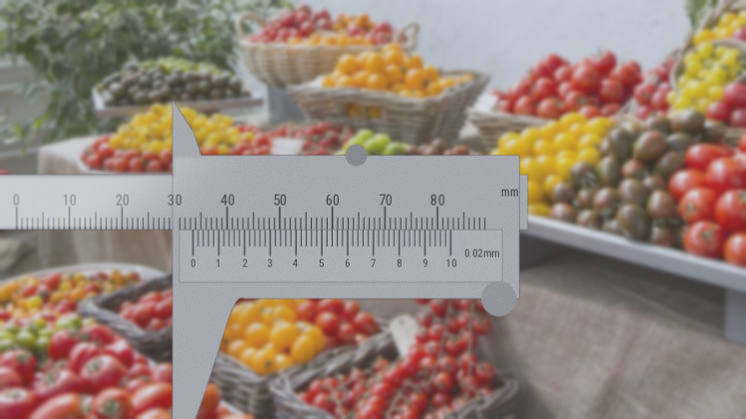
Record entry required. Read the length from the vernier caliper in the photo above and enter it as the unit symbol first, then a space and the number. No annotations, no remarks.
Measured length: mm 33.5
